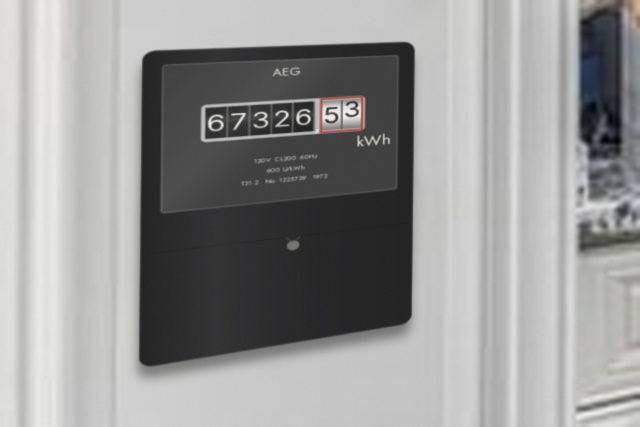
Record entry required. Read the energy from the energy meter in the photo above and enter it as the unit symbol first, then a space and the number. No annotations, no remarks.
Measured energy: kWh 67326.53
